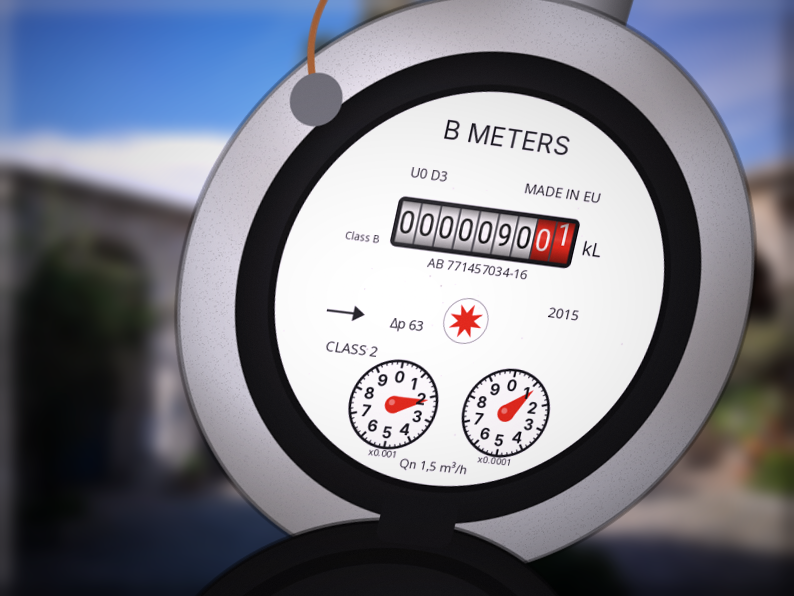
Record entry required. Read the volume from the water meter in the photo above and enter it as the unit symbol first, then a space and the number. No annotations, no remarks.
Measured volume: kL 90.0121
